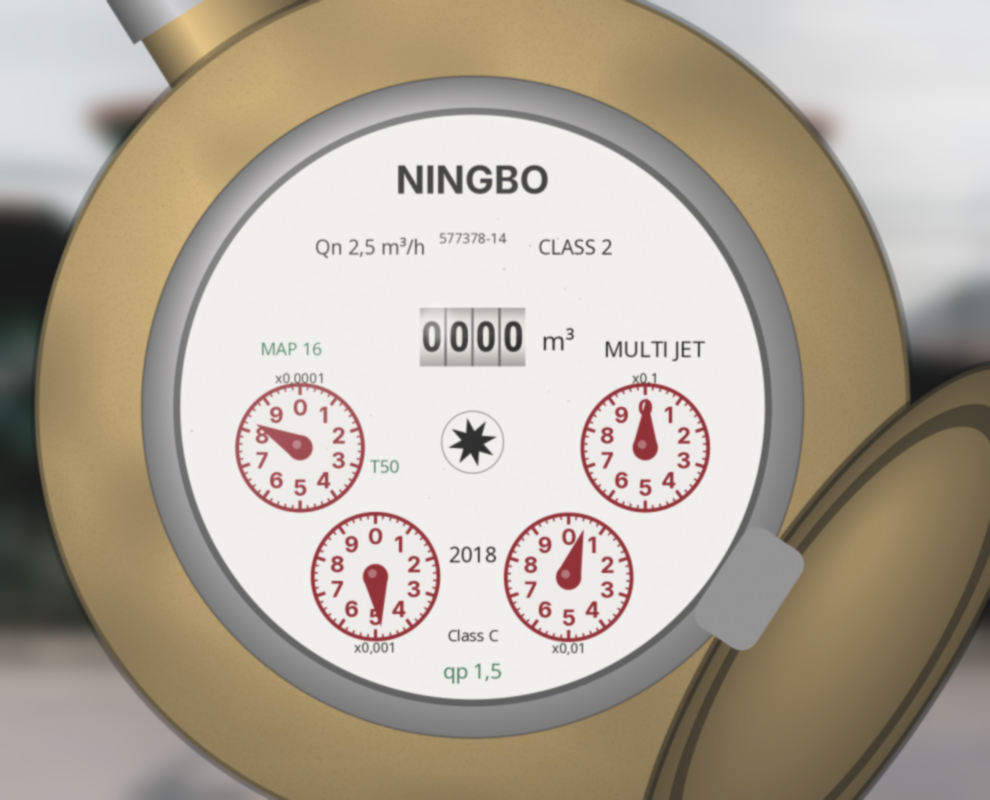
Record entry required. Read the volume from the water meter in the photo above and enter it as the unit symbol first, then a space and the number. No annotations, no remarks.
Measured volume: m³ 0.0048
